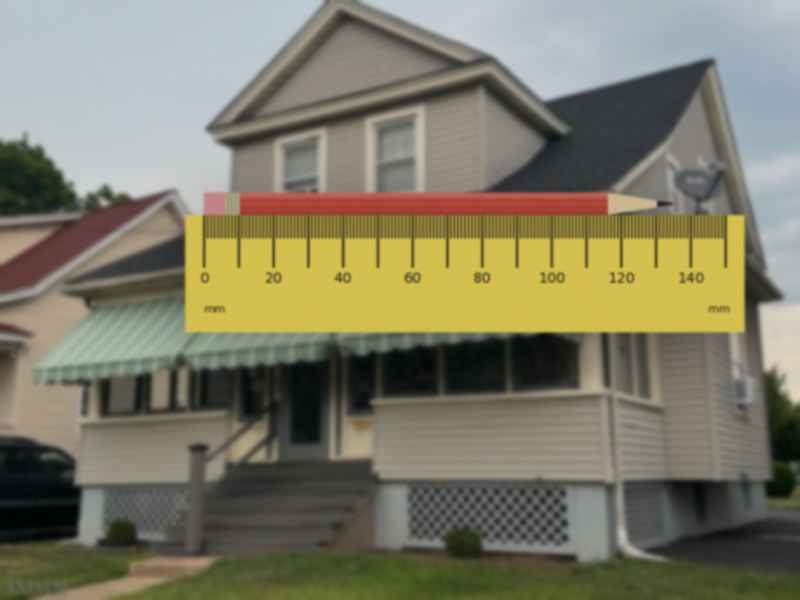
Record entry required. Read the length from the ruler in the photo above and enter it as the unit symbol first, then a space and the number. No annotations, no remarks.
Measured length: mm 135
